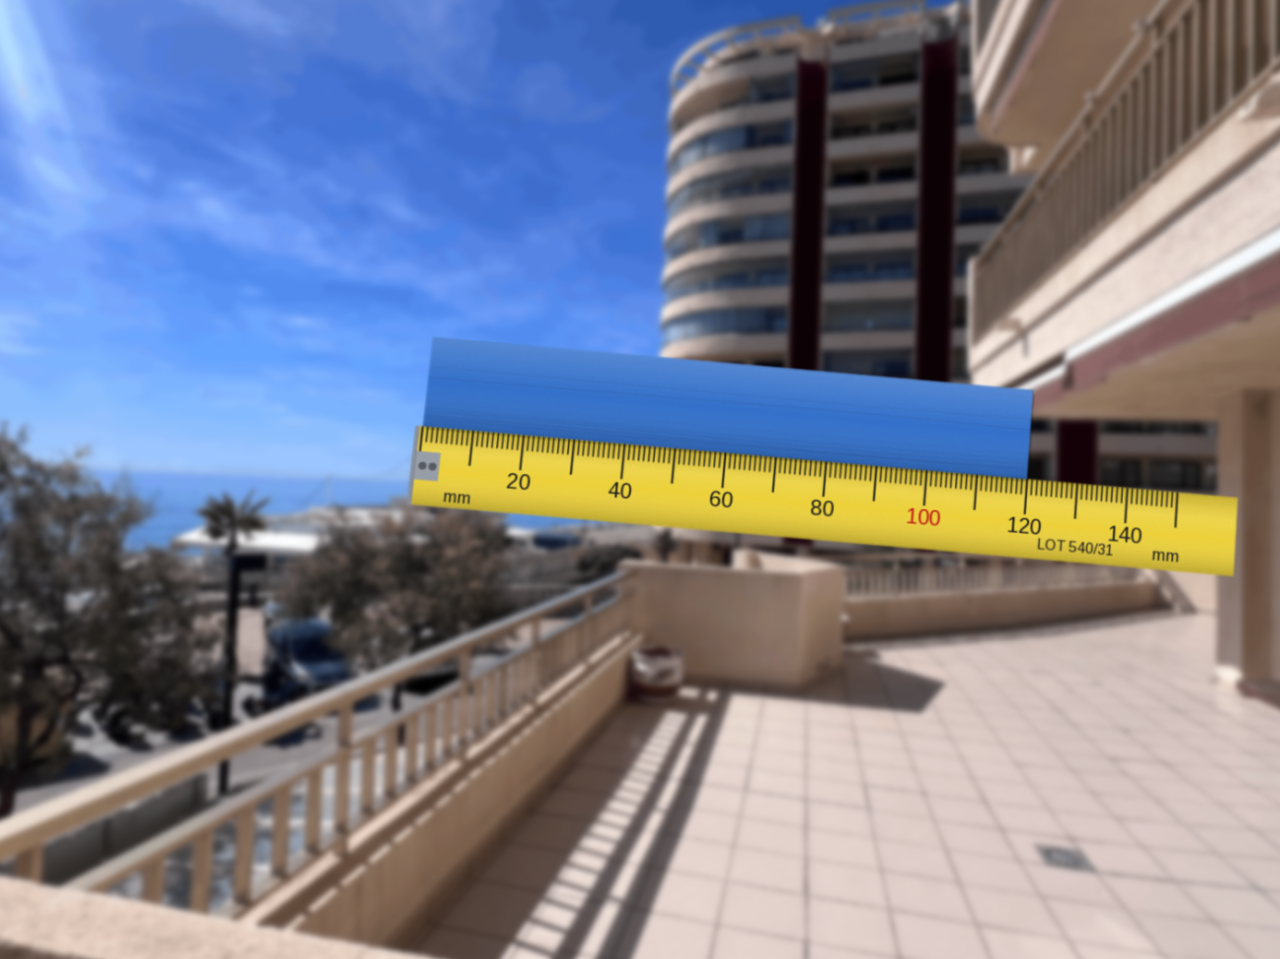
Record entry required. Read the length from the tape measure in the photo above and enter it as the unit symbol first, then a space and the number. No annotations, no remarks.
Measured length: mm 120
